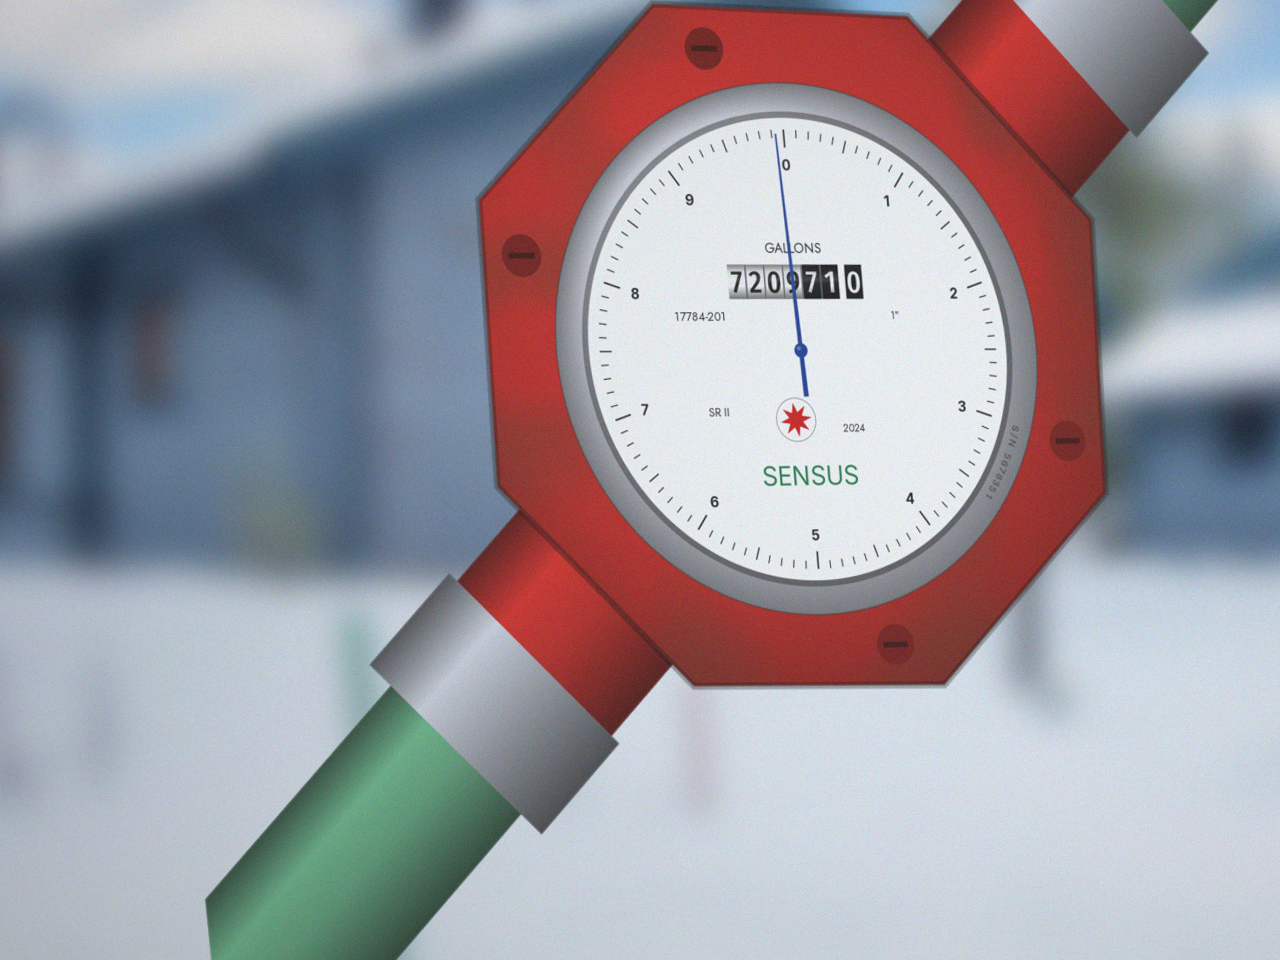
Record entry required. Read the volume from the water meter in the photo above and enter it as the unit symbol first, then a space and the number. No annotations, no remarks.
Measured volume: gal 7209709.9
